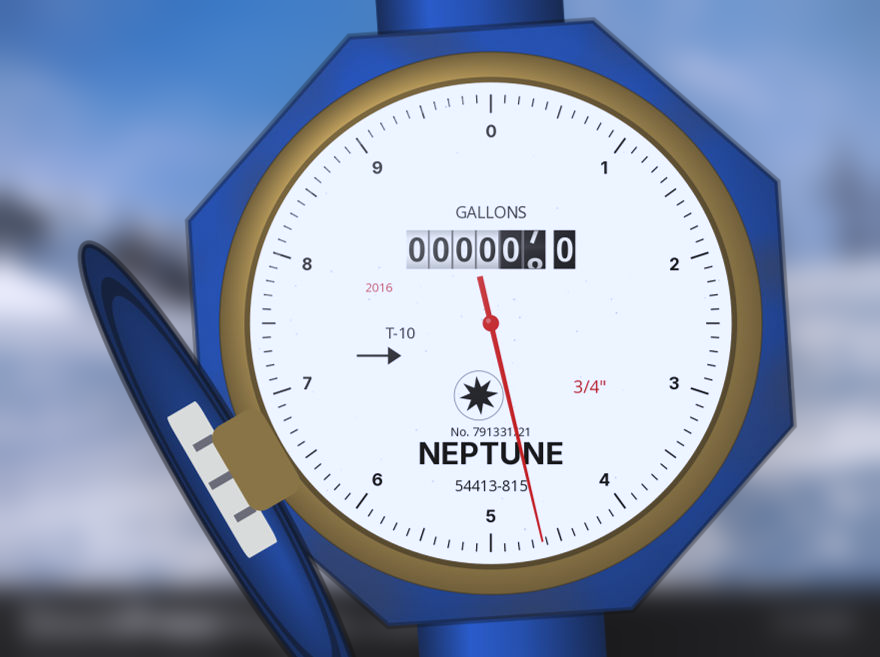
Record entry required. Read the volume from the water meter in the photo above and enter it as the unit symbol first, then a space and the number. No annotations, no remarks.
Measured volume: gal 74.6
